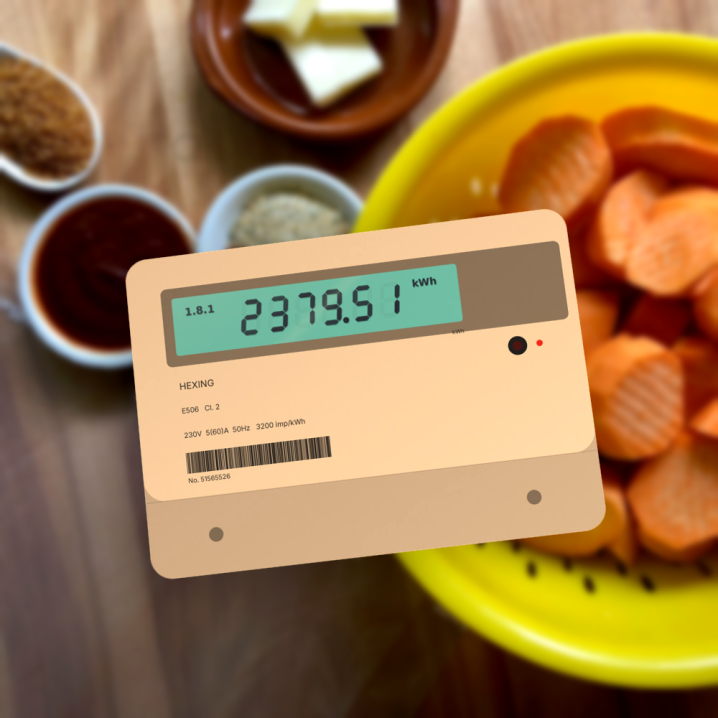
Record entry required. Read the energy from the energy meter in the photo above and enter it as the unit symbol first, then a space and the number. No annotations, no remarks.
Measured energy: kWh 2379.51
